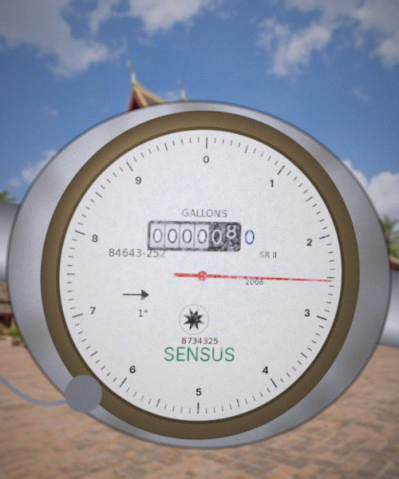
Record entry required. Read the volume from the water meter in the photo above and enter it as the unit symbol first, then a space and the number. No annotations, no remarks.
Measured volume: gal 82.5
